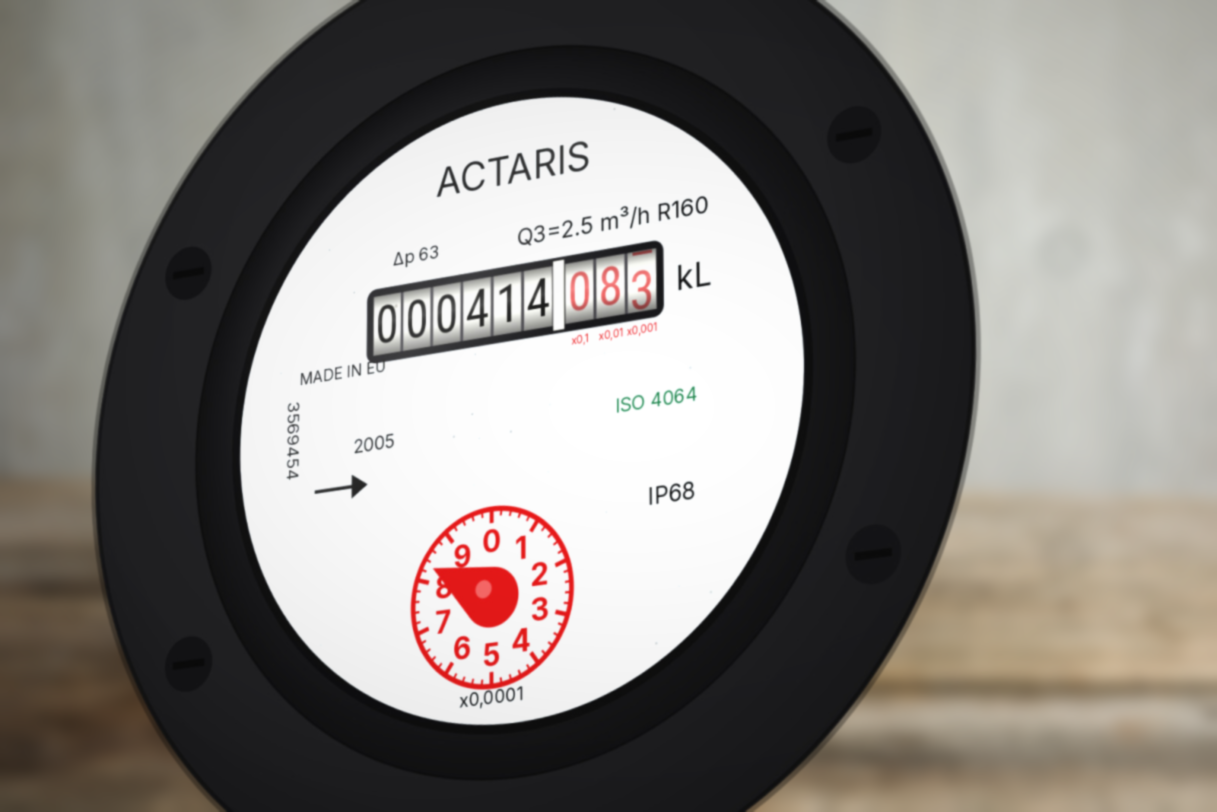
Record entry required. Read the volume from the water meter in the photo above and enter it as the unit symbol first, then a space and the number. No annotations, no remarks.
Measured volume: kL 414.0828
